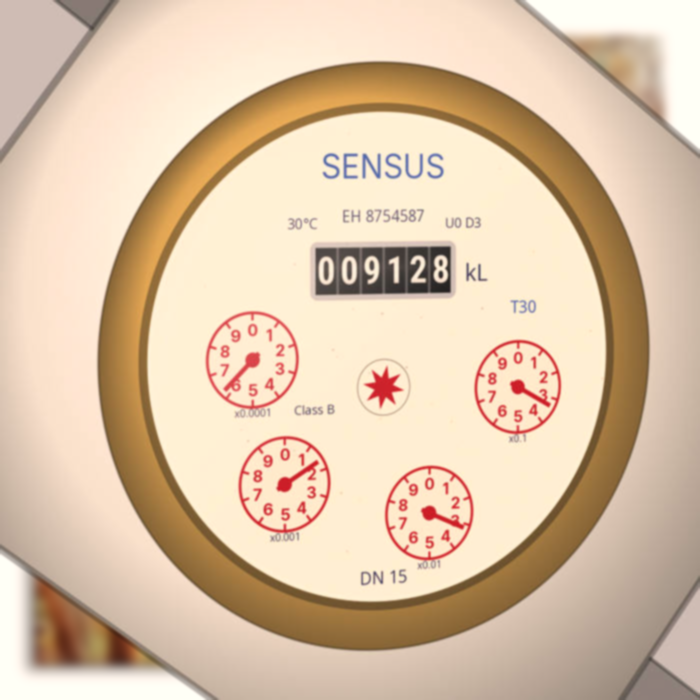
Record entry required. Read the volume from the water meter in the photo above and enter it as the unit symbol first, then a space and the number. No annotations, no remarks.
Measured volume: kL 9128.3316
